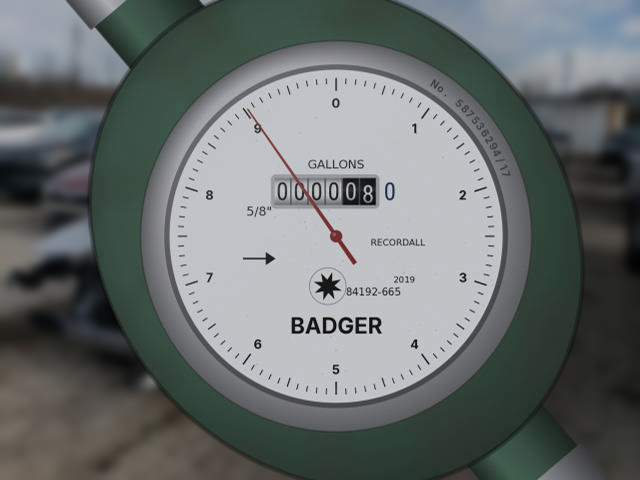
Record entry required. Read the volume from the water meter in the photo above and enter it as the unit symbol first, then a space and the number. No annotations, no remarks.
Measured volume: gal 79.0
